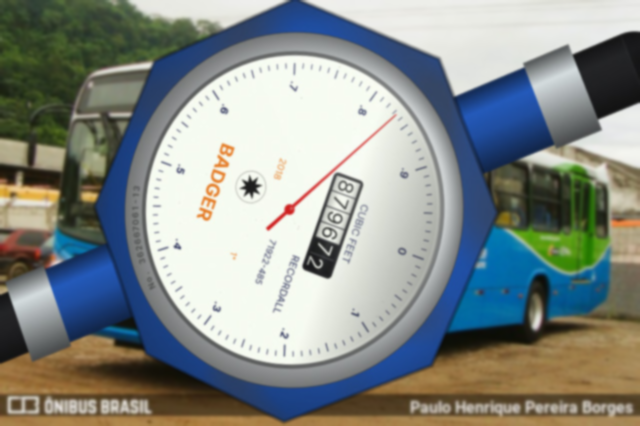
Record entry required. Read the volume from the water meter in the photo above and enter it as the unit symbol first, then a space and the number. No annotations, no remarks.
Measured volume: ft³ 879671.83
